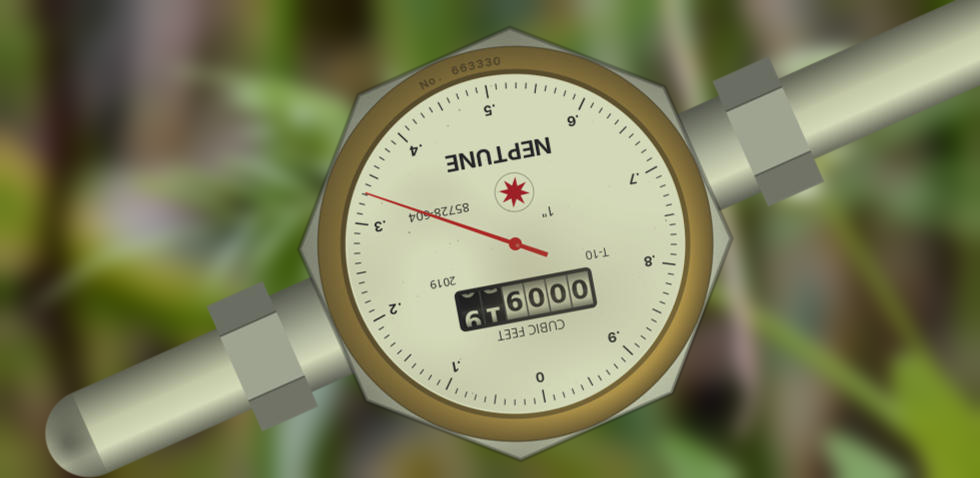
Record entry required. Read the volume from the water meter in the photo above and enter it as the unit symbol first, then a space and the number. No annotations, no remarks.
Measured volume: ft³ 919.33
